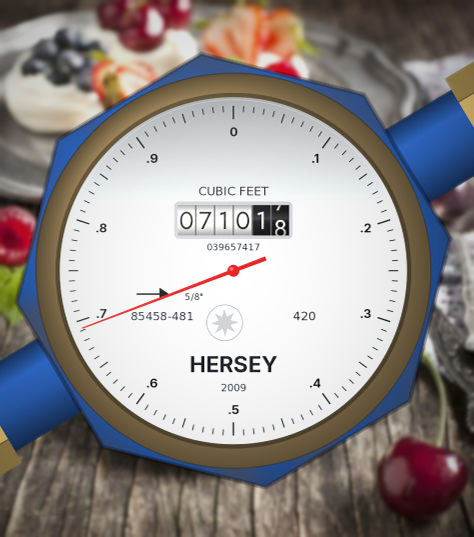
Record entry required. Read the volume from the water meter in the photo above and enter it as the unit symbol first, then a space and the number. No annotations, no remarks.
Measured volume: ft³ 71017.69
